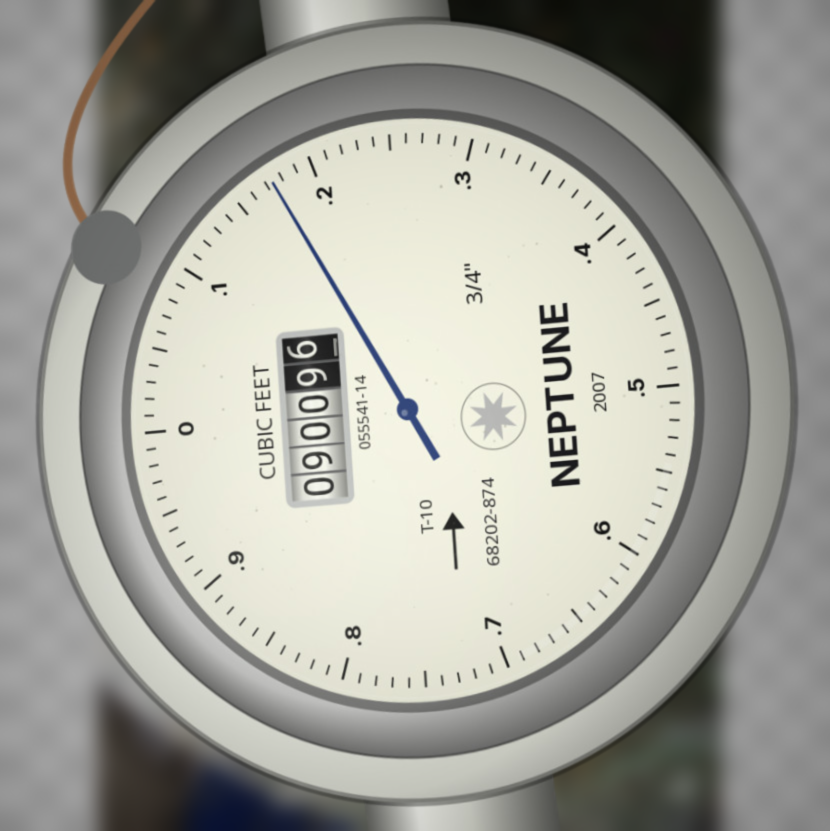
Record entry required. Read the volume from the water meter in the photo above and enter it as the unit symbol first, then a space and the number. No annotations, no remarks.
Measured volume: ft³ 90096.17
